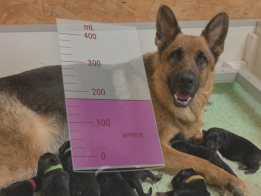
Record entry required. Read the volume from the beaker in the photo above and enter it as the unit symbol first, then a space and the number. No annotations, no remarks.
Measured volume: mL 175
